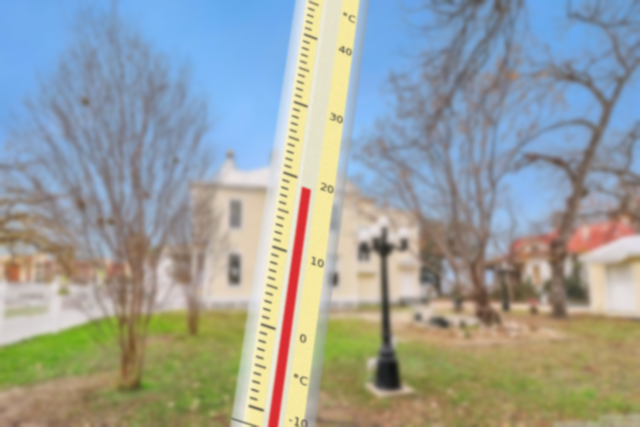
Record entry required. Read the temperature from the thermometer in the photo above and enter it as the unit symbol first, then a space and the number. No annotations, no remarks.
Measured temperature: °C 19
